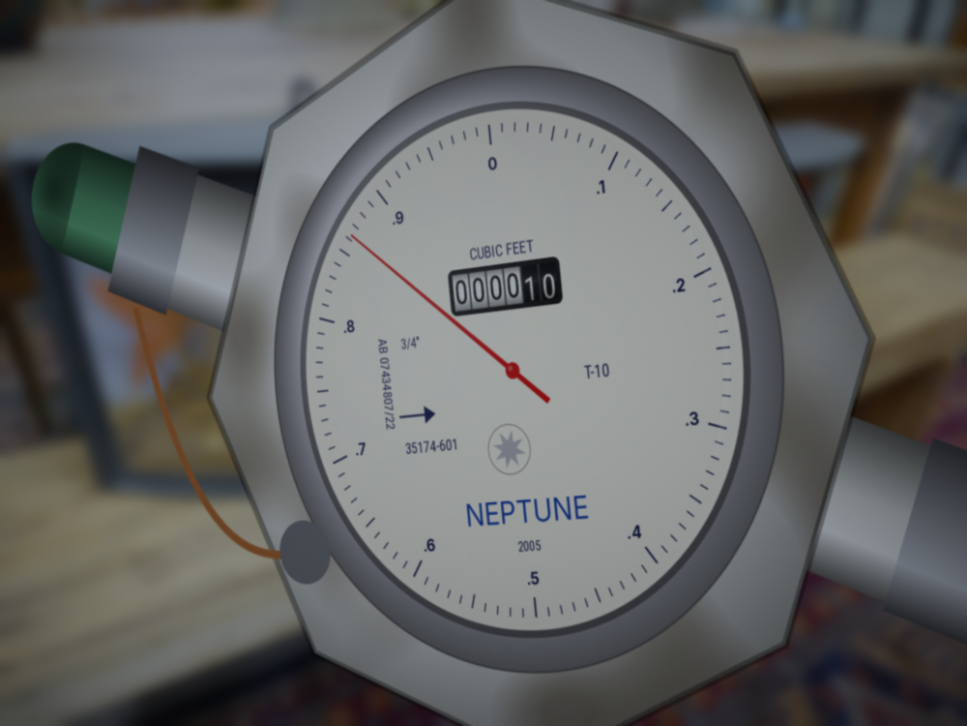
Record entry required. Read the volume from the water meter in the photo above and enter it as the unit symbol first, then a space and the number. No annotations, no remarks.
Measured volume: ft³ 9.86
